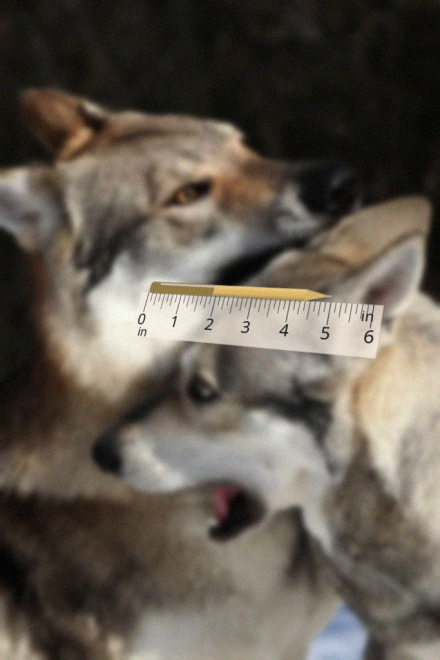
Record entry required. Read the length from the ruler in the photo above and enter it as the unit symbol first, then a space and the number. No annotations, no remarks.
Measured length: in 5
